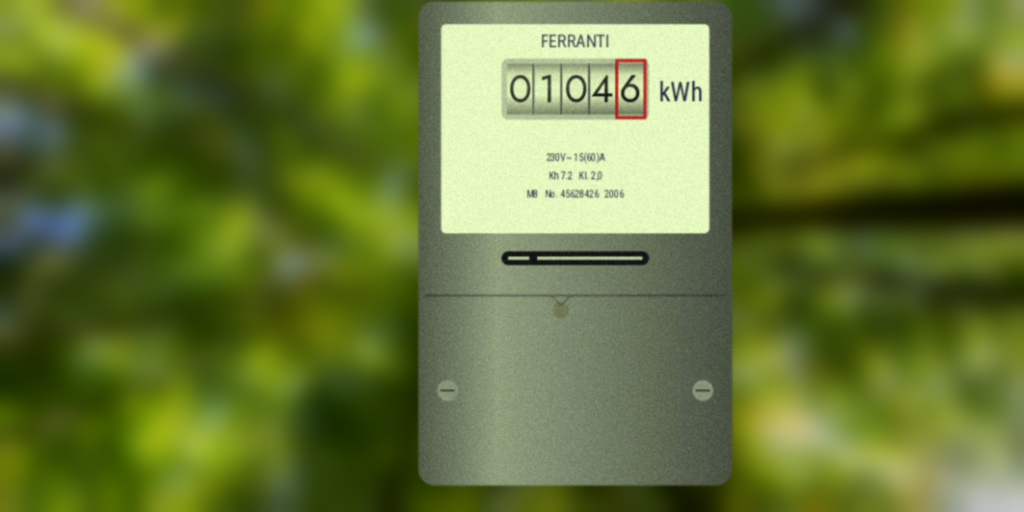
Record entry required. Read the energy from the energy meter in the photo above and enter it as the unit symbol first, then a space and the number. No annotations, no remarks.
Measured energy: kWh 104.6
